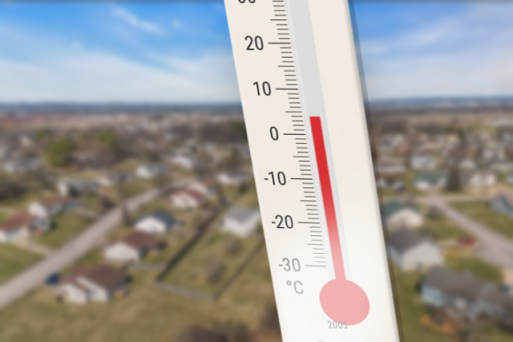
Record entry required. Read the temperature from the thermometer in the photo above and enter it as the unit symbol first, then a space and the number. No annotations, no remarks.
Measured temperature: °C 4
